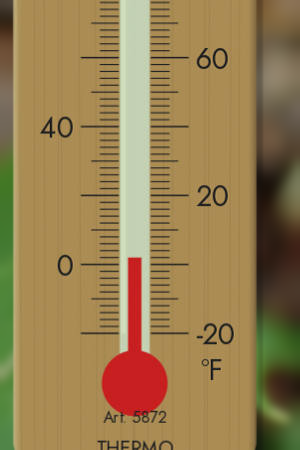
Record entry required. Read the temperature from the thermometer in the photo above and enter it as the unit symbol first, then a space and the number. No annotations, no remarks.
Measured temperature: °F 2
